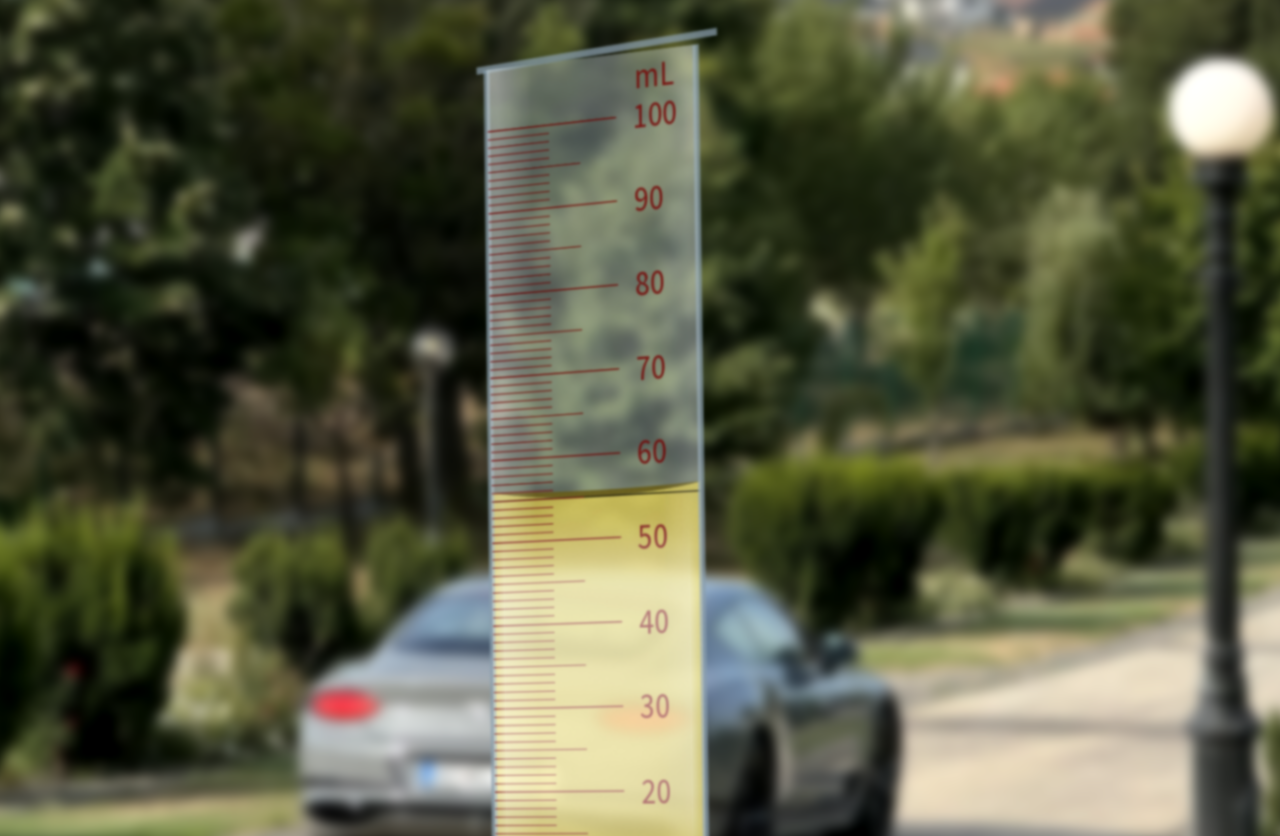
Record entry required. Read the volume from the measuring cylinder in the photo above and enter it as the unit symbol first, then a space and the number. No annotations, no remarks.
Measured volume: mL 55
